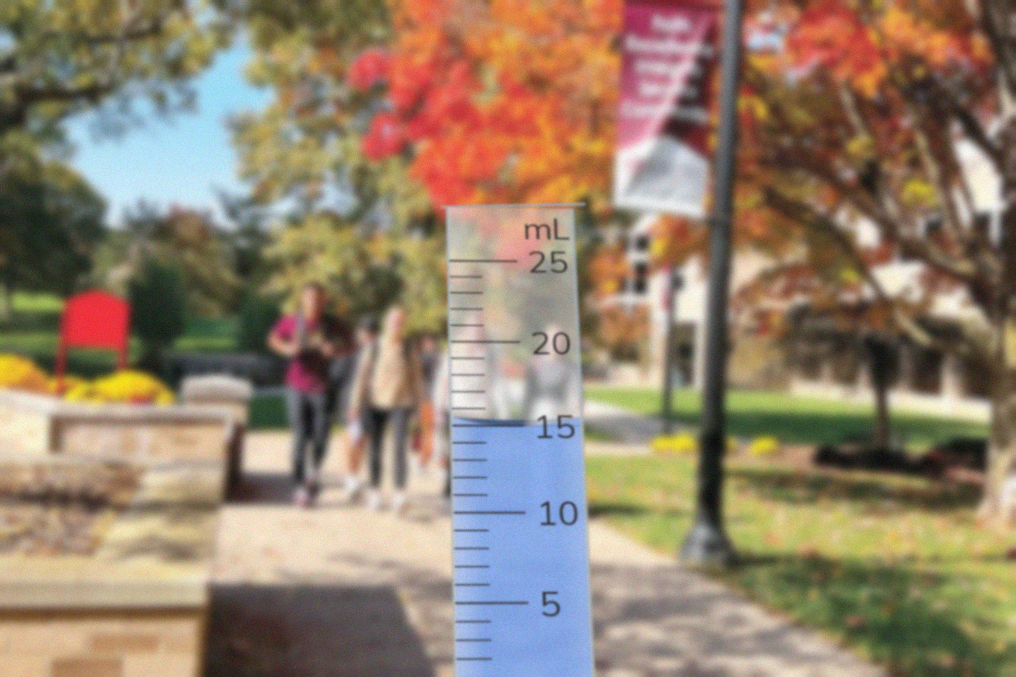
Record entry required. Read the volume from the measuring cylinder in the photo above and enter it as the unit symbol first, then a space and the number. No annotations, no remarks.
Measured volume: mL 15
